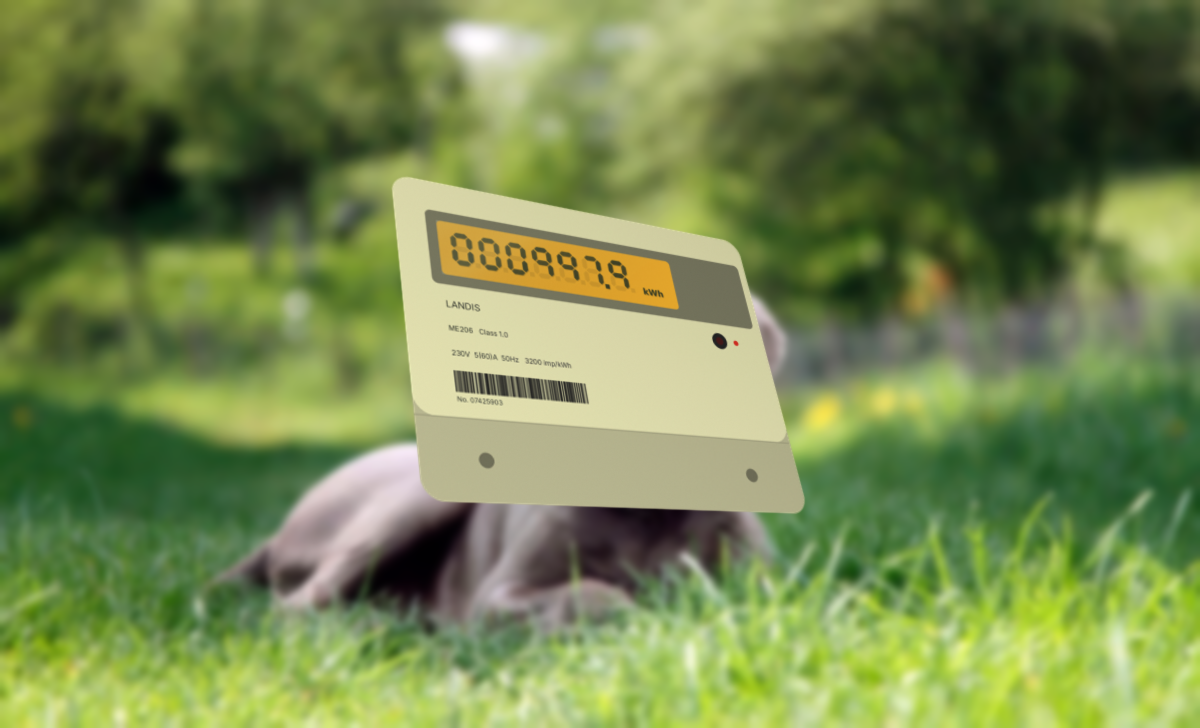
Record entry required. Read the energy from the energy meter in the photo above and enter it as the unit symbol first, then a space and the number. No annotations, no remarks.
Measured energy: kWh 997.9
